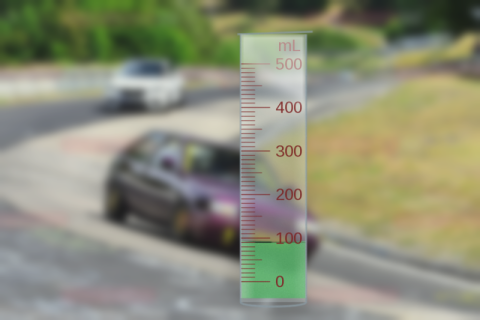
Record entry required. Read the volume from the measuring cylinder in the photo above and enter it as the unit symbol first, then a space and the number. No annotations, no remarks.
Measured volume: mL 90
